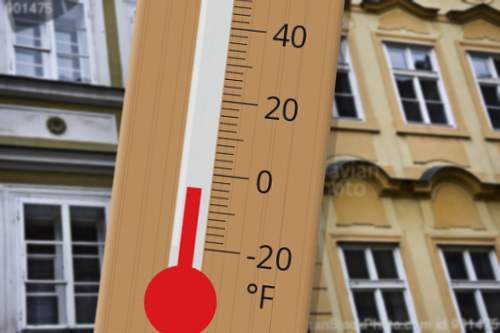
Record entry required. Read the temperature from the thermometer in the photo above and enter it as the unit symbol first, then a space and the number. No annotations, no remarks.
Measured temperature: °F -4
